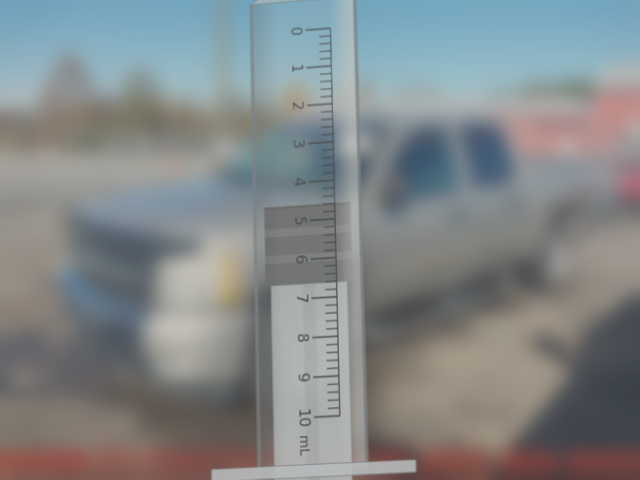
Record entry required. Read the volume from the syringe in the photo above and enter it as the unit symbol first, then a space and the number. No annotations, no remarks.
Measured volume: mL 4.6
